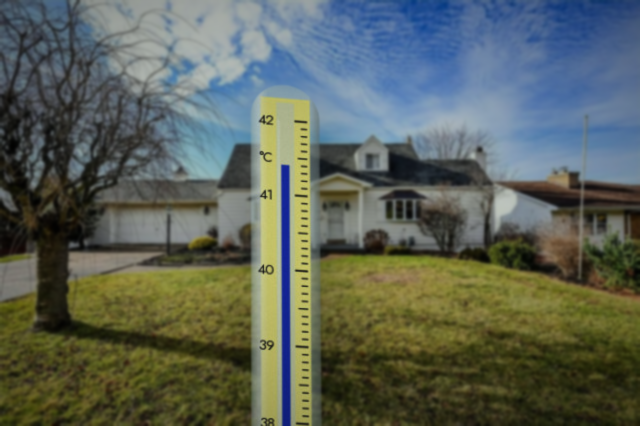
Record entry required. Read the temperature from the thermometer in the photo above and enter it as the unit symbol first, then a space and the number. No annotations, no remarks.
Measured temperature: °C 41.4
